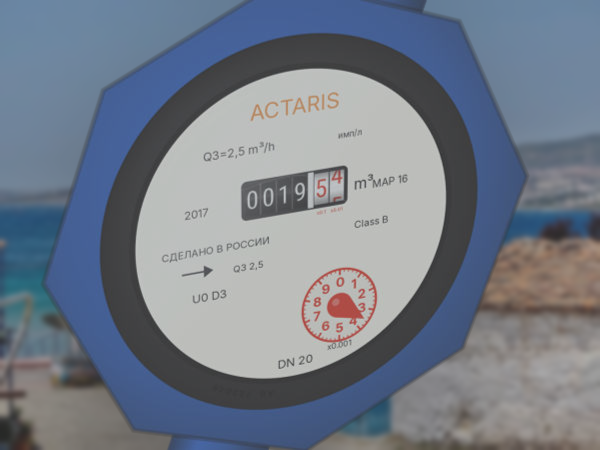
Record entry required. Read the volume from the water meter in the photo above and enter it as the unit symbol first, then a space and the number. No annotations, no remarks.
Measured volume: m³ 19.543
